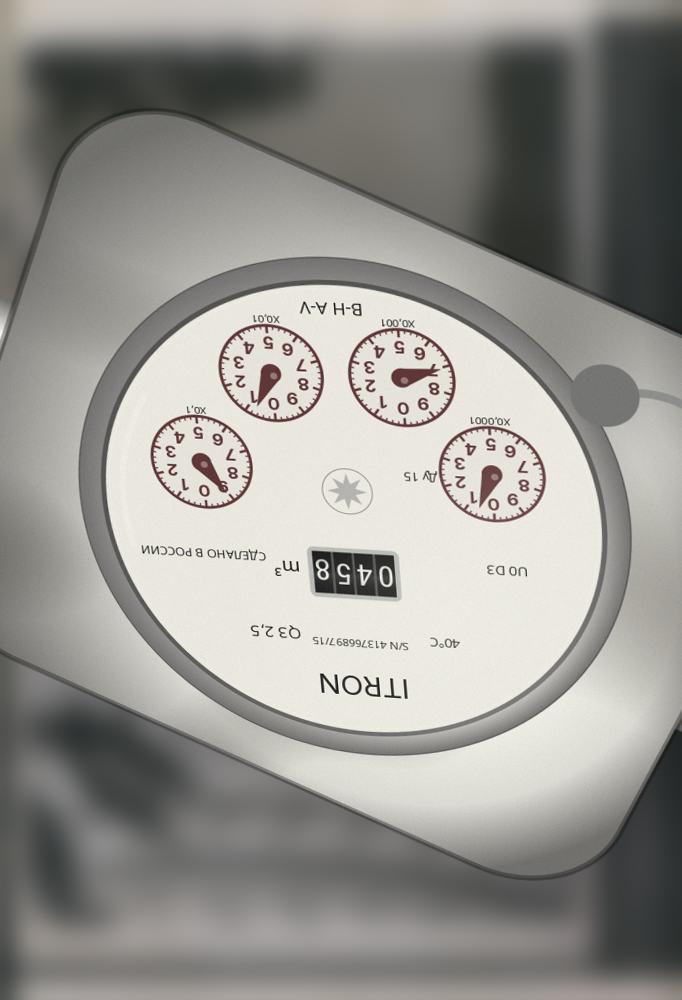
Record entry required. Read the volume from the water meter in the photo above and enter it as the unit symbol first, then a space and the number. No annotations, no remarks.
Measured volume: m³ 457.9070
